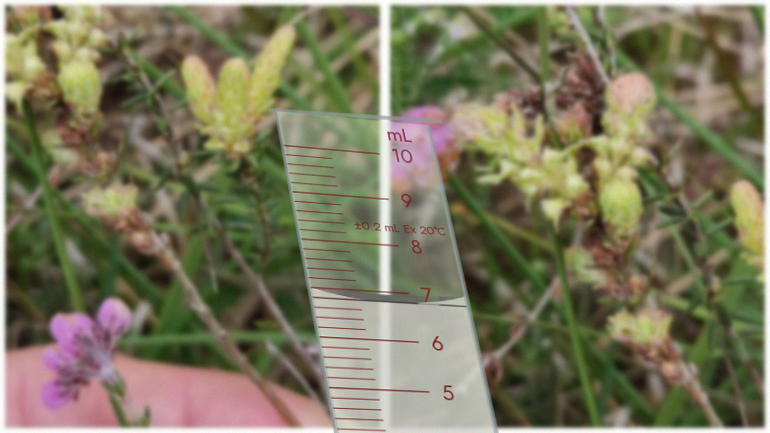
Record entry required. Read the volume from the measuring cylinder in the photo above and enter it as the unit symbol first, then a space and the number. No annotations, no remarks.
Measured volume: mL 6.8
